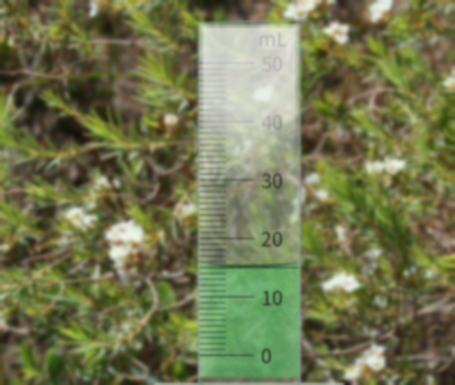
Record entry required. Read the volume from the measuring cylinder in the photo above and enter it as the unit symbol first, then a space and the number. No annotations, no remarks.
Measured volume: mL 15
